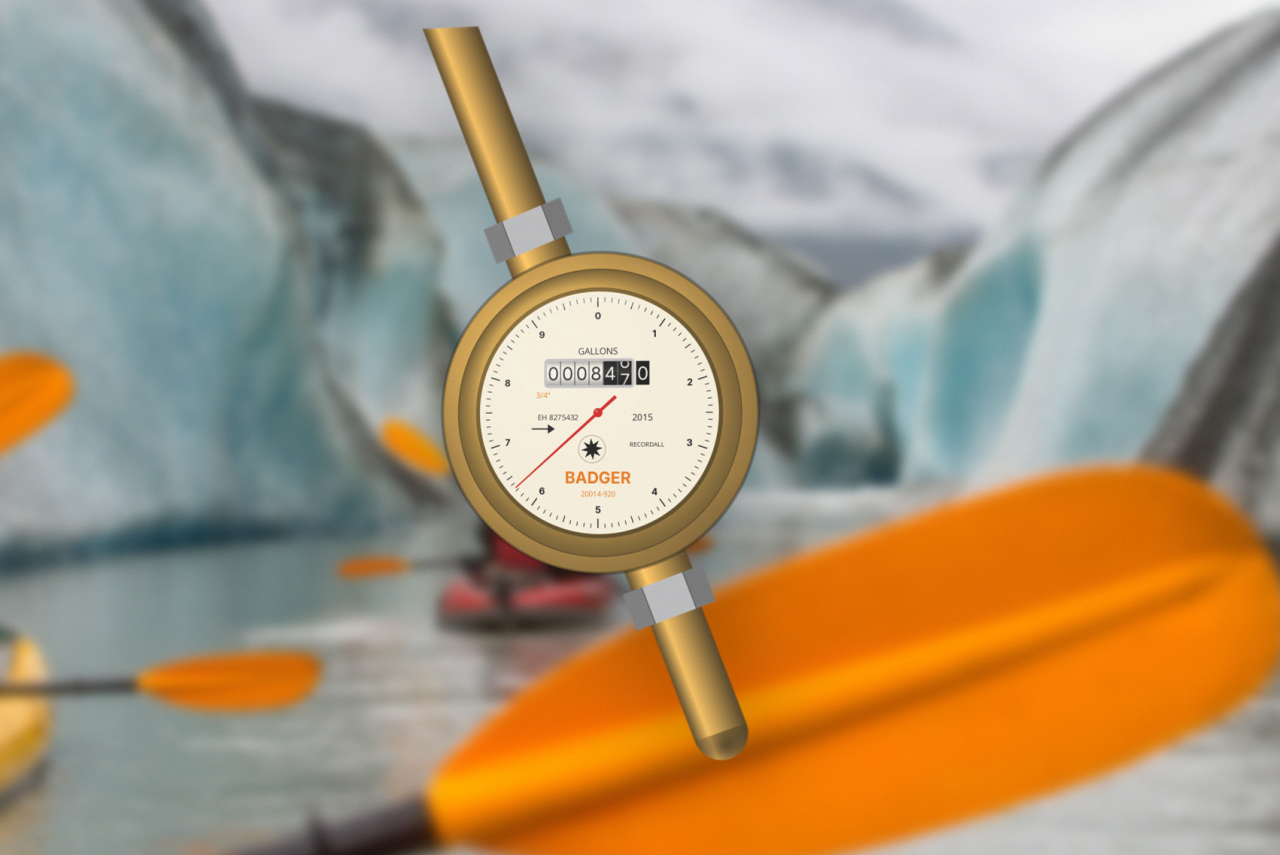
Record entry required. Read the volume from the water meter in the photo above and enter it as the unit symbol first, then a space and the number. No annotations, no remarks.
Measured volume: gal 8466.3
